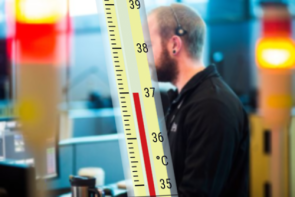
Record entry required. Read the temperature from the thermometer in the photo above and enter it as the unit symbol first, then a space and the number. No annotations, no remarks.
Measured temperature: °C 37
